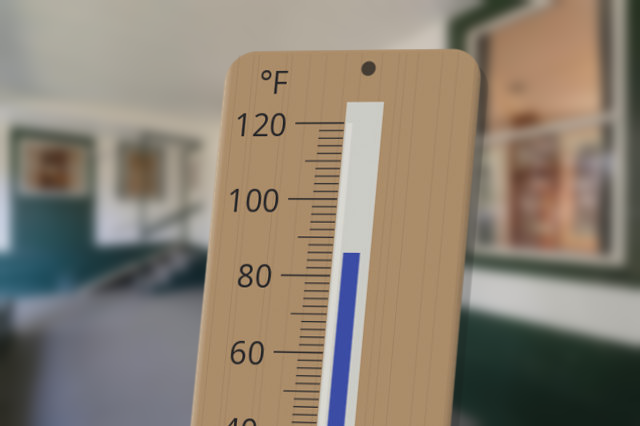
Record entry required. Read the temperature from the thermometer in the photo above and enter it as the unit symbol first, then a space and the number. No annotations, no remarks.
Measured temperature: °F 86
